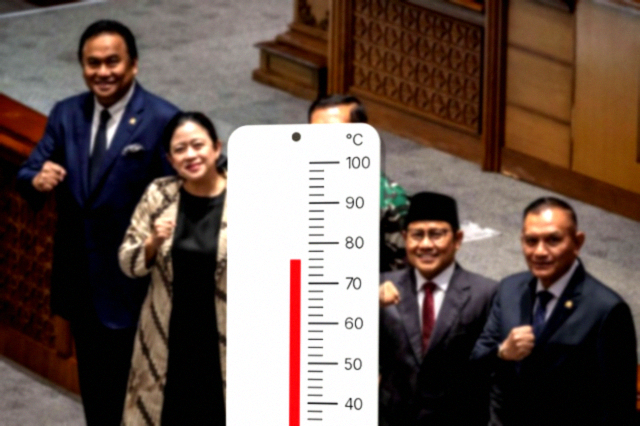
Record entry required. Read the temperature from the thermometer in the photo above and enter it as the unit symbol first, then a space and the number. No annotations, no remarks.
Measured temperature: °C 76
